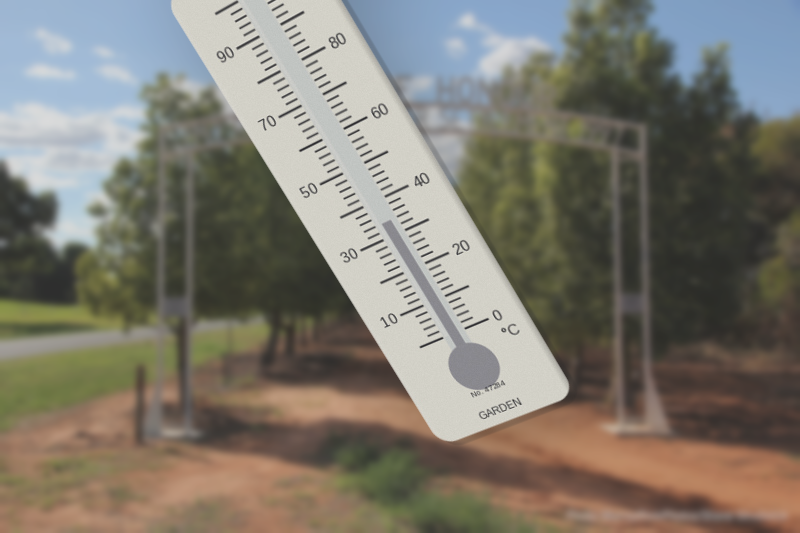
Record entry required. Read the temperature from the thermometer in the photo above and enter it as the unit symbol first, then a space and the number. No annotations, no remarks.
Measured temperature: °C 34
